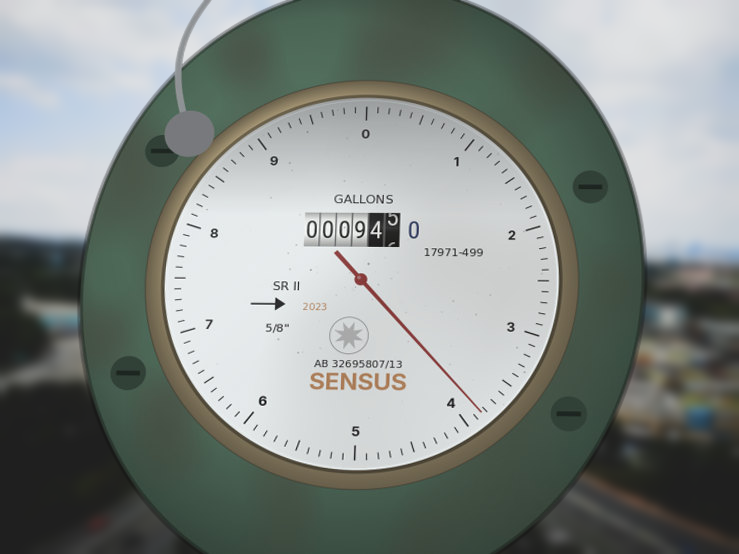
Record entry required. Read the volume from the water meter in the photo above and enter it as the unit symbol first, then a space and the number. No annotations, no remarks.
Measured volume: gal 9453.8
